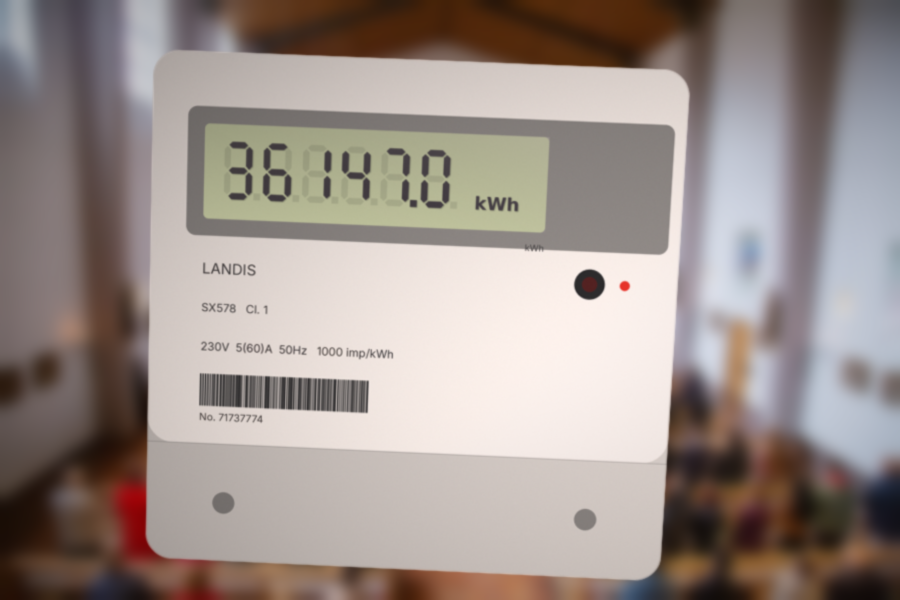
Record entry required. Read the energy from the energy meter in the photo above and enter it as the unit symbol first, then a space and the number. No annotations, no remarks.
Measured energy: kWh 36147.0
